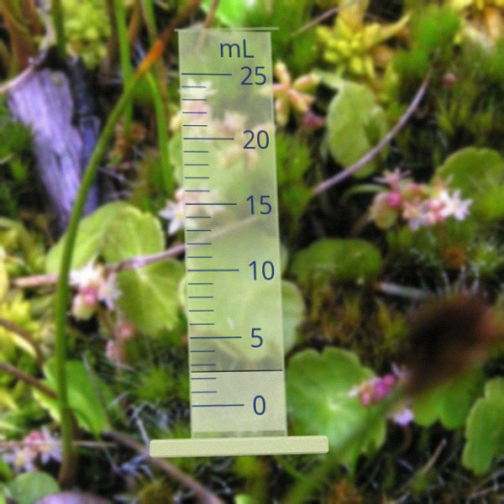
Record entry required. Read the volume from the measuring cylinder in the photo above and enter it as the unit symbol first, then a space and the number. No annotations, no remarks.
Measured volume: mL 2.5
